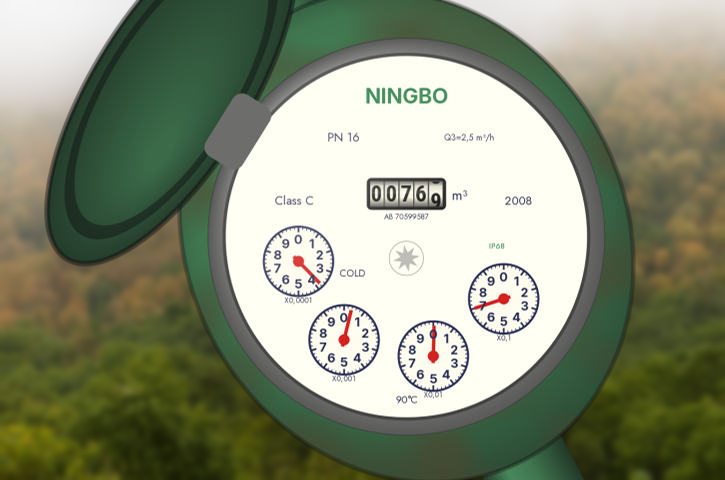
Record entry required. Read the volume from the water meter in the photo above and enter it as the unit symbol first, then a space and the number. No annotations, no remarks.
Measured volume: m³ 768.7003
